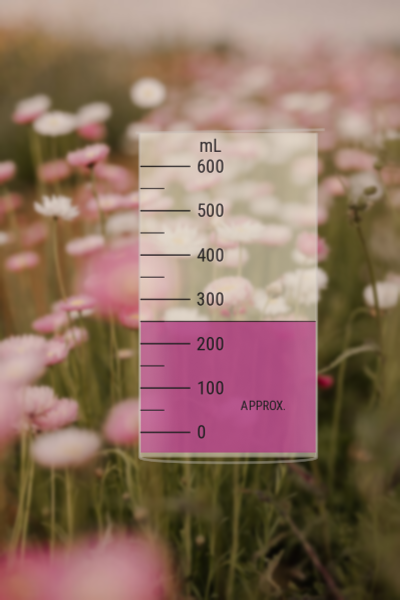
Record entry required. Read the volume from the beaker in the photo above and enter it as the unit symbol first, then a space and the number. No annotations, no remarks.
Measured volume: mL 250
